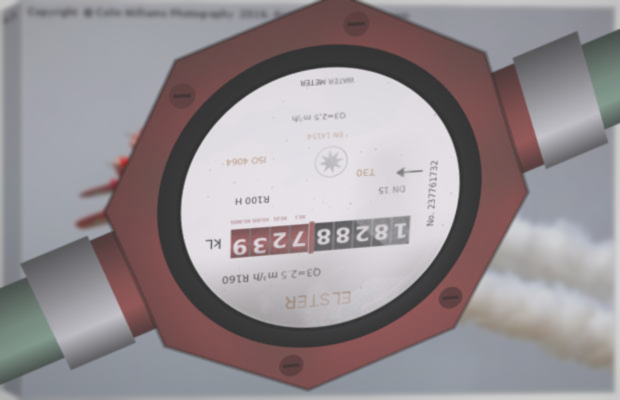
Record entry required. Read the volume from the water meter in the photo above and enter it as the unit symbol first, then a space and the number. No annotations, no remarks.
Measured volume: kL 18288.7239
